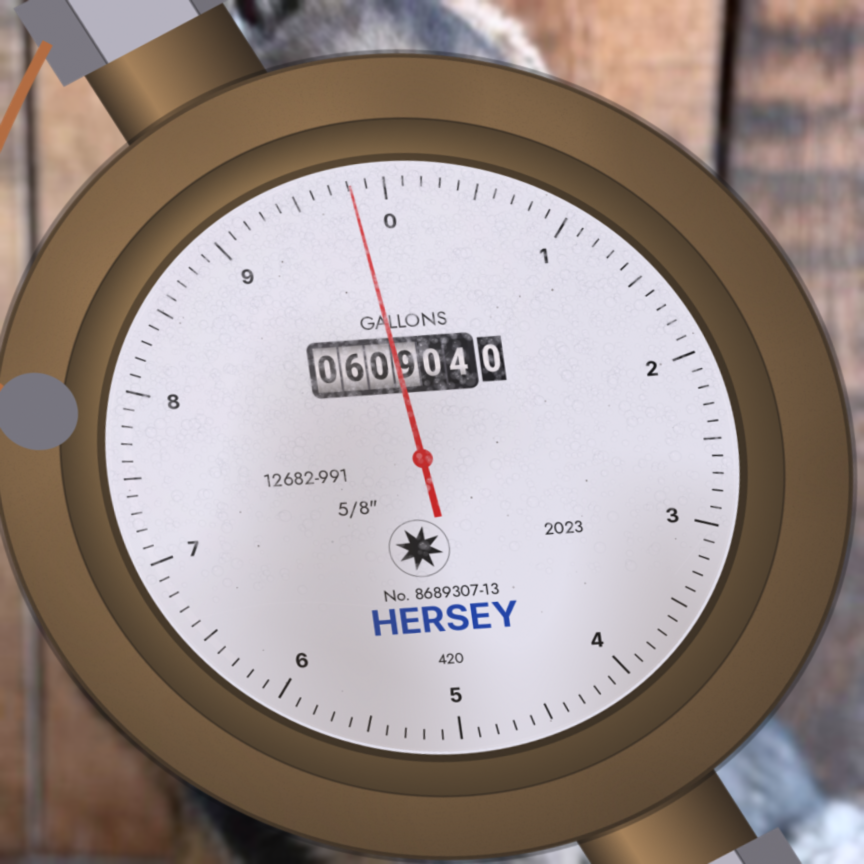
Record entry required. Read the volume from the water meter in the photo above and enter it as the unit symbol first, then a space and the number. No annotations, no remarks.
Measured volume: gal 609039.8
